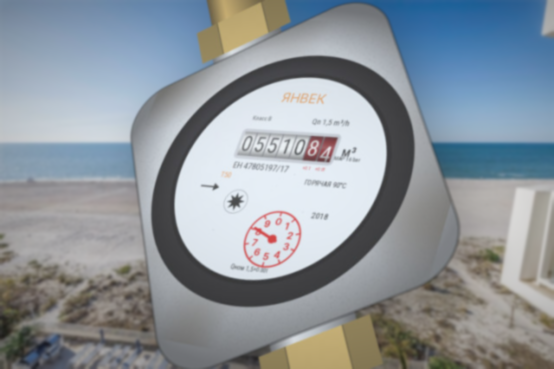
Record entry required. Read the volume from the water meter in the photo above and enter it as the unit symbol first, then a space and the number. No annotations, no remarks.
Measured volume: m³ 5510.838
